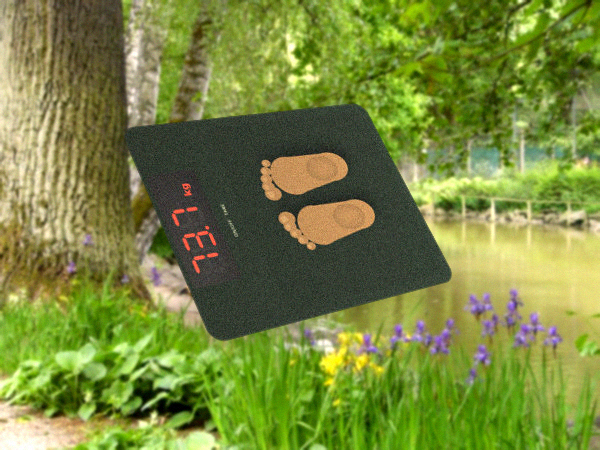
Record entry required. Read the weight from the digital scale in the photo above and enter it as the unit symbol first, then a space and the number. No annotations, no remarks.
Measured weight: kg 73.7
